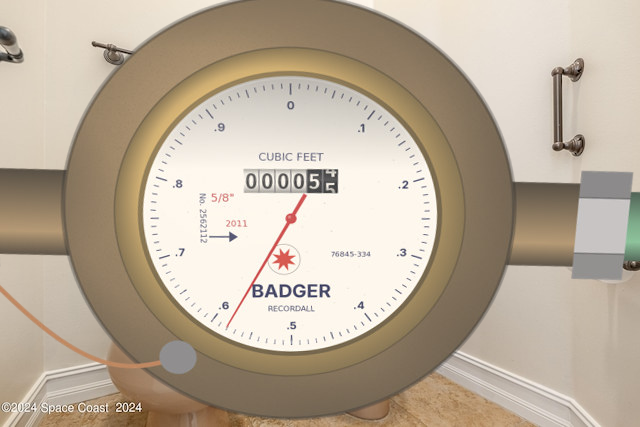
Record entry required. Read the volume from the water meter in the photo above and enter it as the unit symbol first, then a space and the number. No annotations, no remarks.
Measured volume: ft³ 54.58
